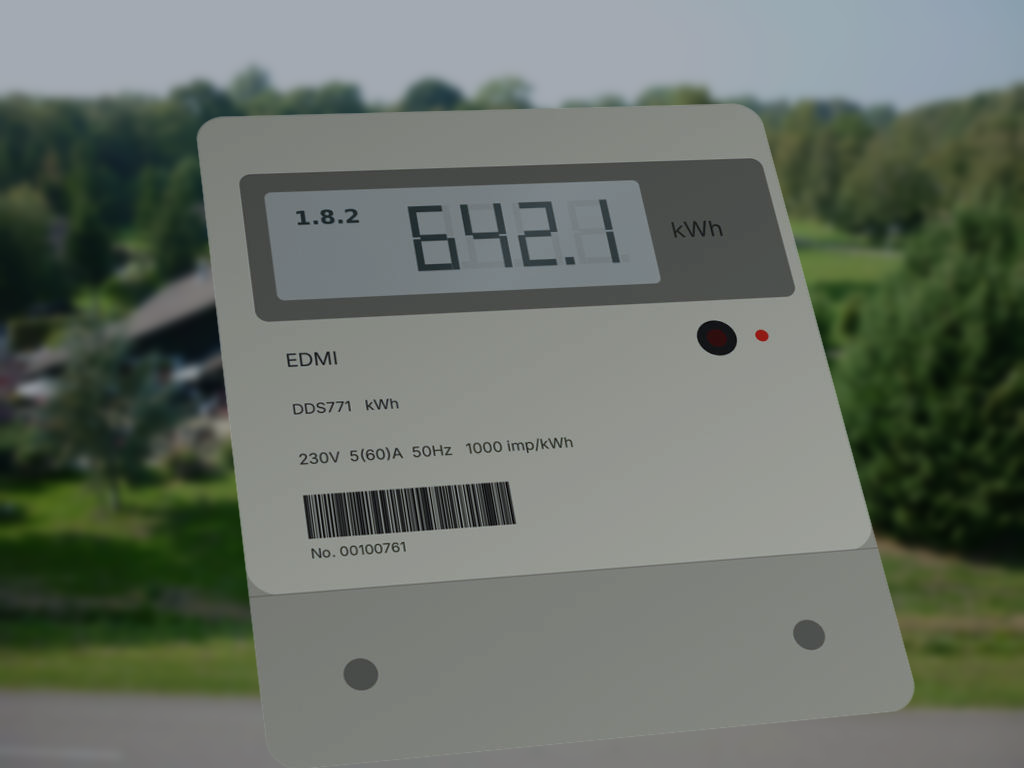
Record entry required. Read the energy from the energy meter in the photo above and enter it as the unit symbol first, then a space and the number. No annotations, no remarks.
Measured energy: kWh 642.1
